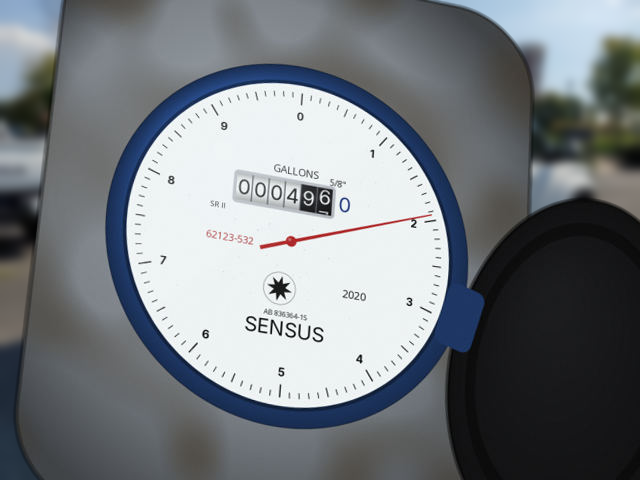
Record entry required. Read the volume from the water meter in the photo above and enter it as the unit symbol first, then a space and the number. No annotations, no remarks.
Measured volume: gal 4961.9
